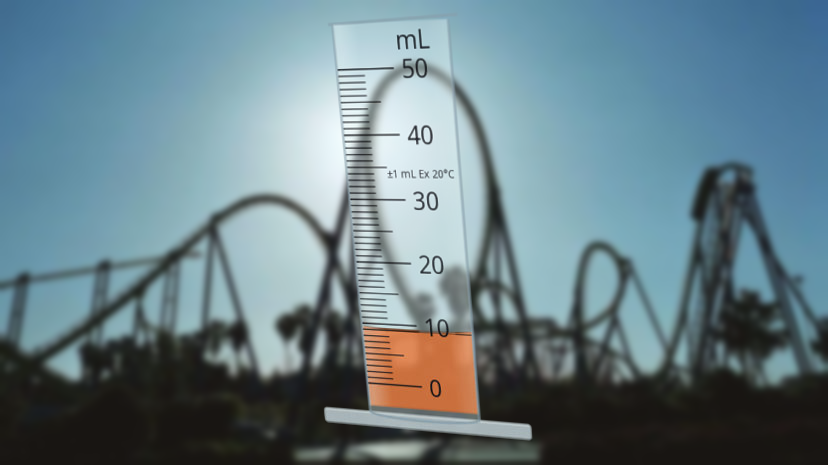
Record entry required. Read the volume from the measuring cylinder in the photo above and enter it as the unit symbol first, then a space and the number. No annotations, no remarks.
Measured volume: mL 9
